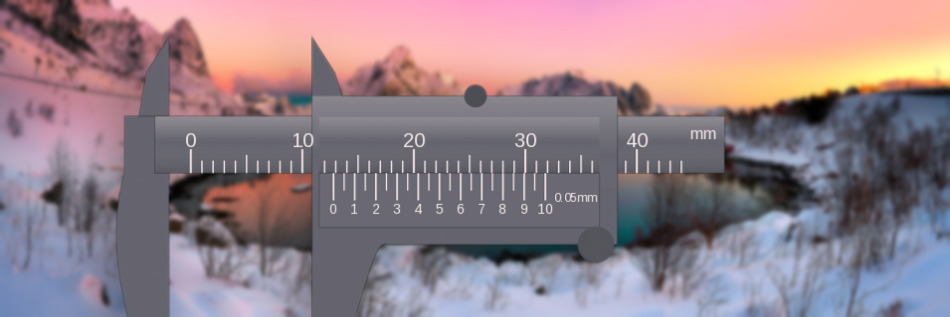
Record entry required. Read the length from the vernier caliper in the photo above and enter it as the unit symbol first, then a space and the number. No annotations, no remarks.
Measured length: mm 12.8
